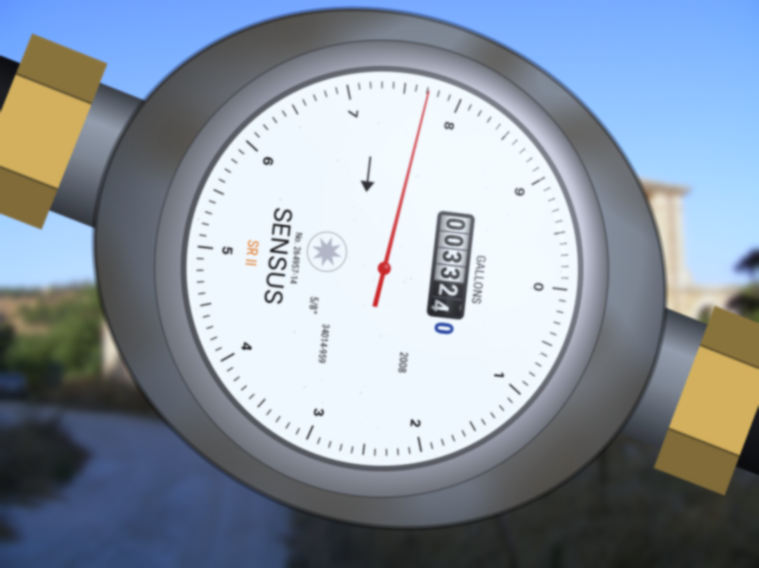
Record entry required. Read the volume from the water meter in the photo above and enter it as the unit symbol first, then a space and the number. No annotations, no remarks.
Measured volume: gal 33237.7
